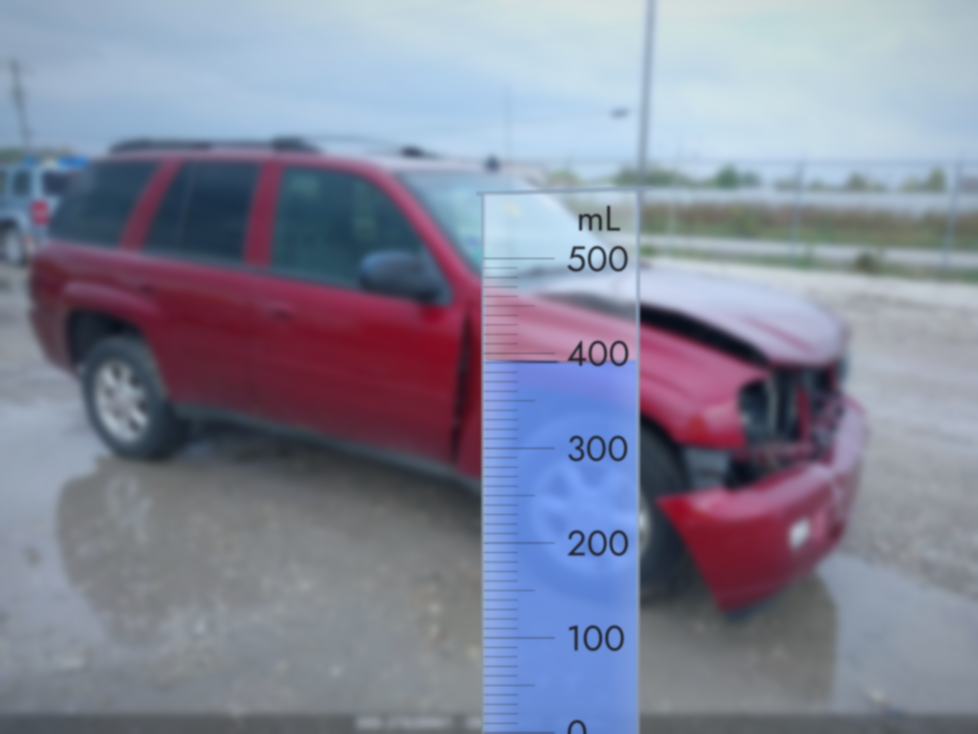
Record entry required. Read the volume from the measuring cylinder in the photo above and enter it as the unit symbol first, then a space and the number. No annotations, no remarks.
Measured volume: mL 390
